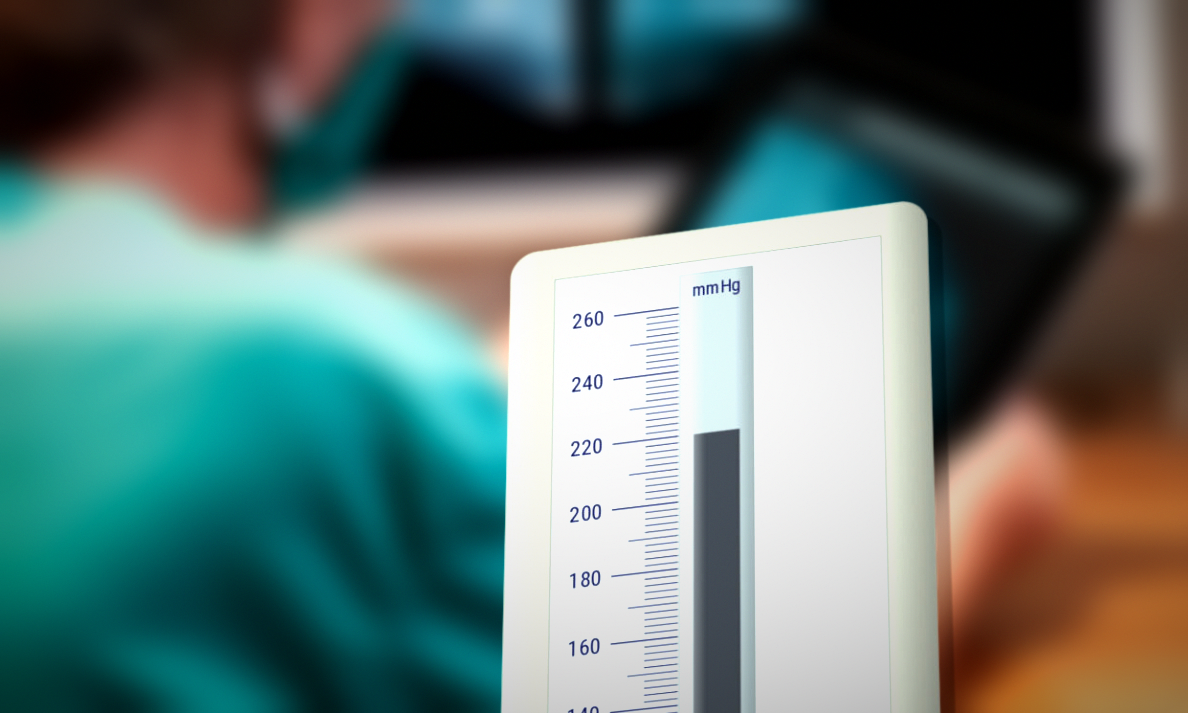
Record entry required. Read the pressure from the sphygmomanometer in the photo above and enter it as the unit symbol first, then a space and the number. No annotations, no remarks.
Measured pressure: mmHg 220
